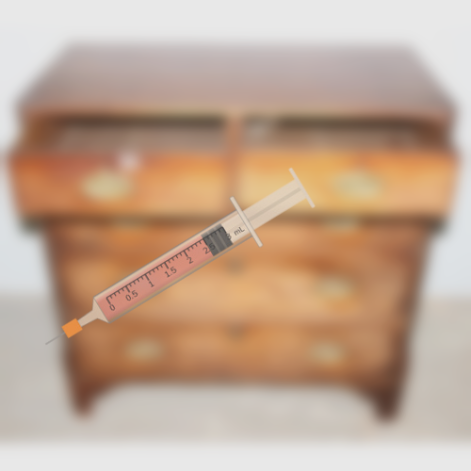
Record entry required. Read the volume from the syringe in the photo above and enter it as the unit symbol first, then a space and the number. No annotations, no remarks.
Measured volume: mL 2.5
